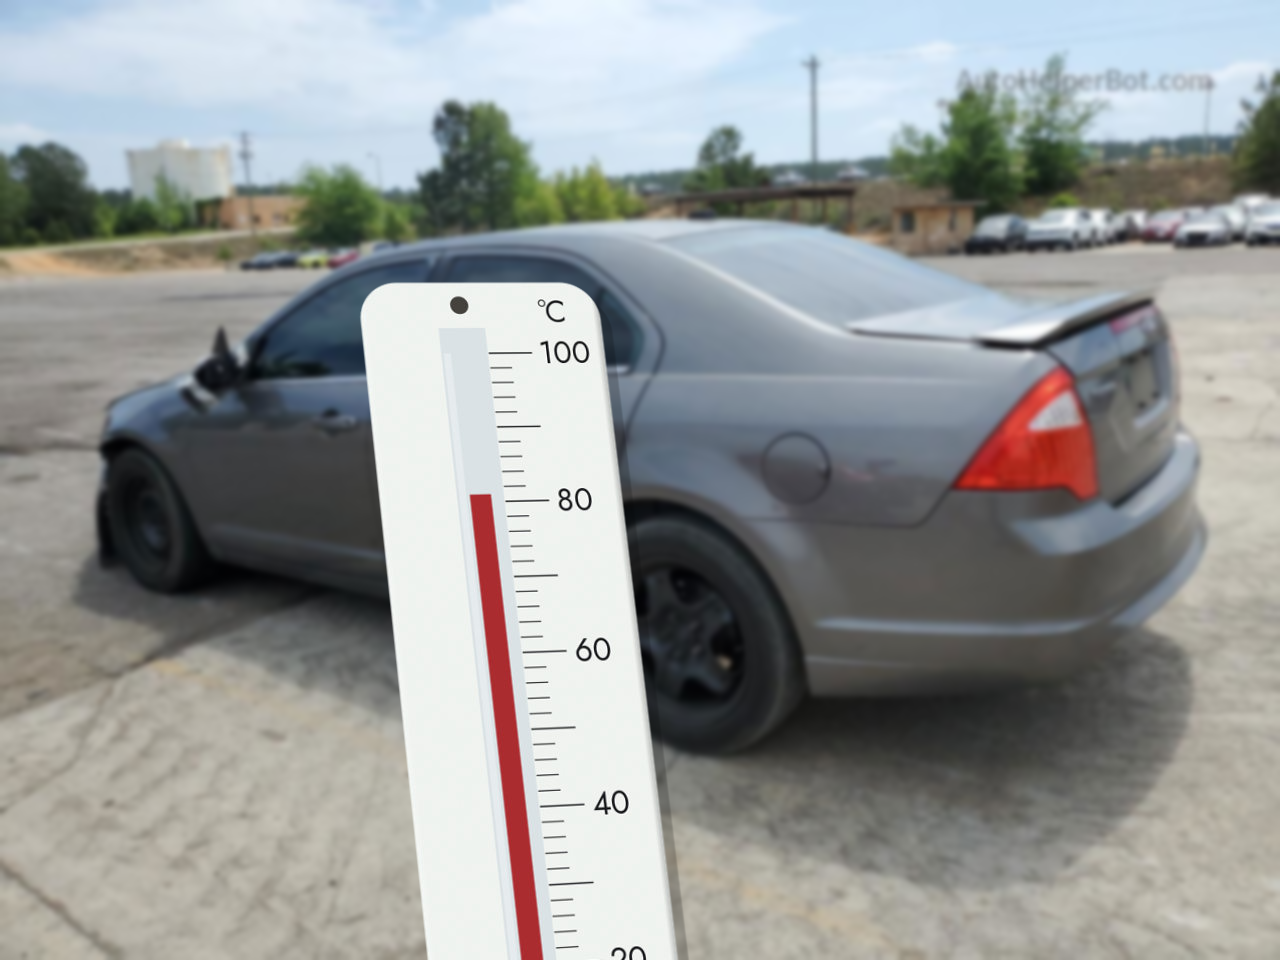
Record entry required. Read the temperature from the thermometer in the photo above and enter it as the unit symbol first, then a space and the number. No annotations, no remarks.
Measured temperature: °C 81
